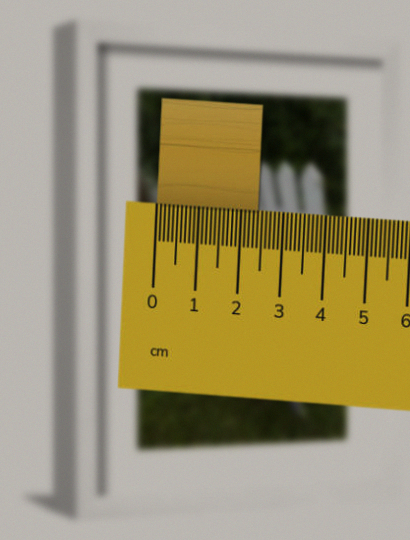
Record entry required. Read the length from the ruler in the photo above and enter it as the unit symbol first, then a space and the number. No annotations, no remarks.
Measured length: cm 2.4
